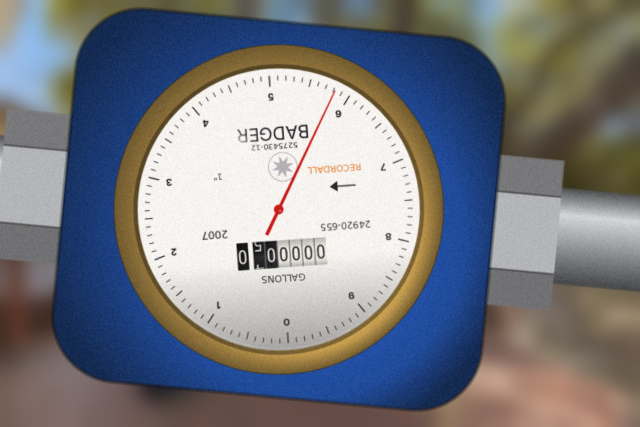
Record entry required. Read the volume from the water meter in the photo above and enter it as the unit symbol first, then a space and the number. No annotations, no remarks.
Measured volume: gal 45.8
